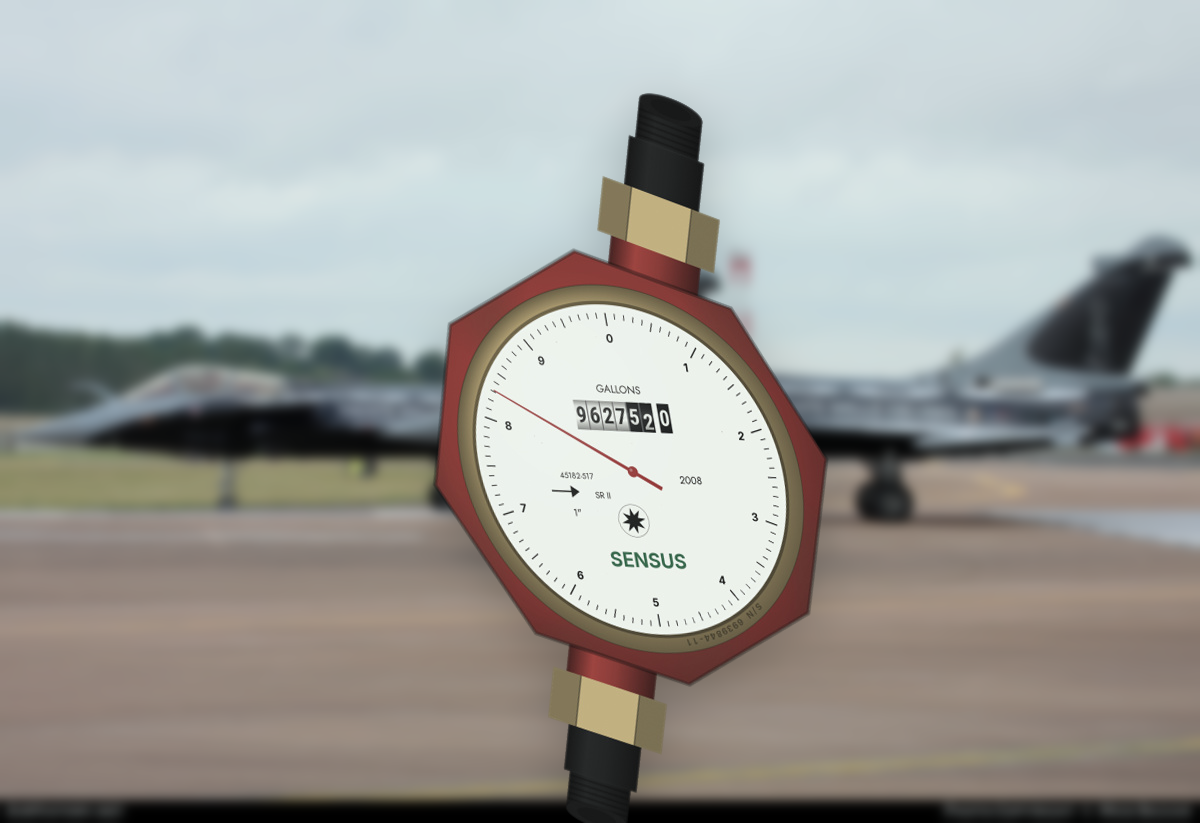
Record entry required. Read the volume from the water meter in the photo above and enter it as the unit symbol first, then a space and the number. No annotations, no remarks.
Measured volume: gal 9627518.3
